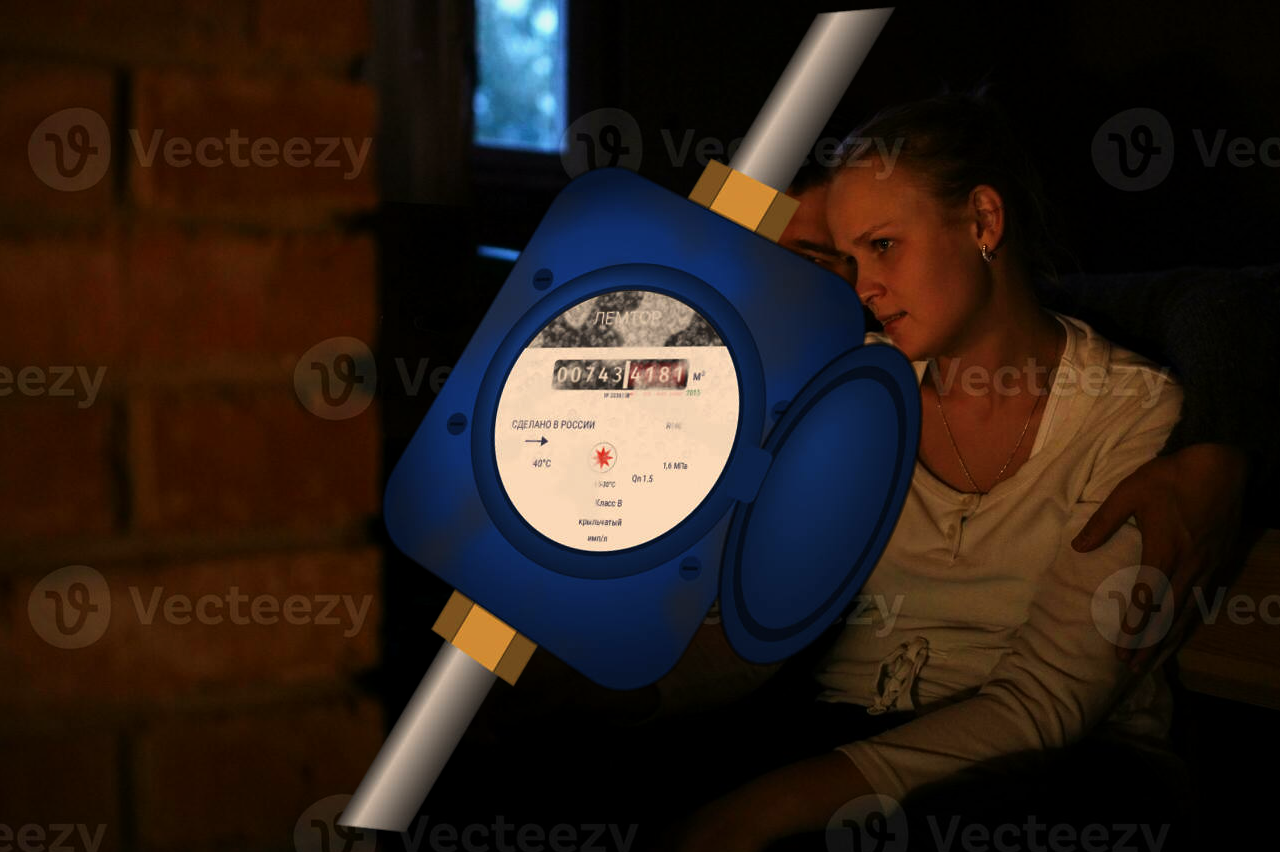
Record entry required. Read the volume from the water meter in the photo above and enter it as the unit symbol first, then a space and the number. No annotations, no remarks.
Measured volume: m³ 743.4181
